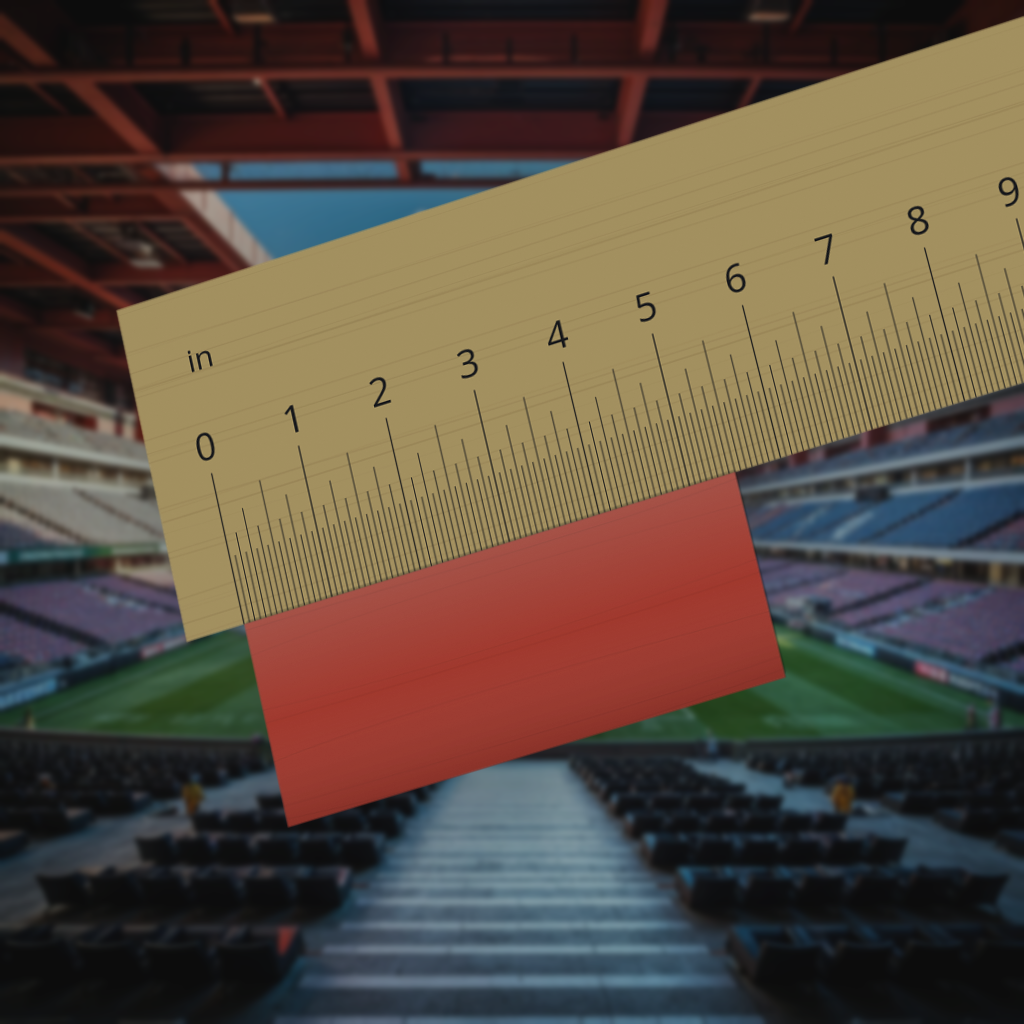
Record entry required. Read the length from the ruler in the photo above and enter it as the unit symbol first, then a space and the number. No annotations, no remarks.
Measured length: in 5.5
